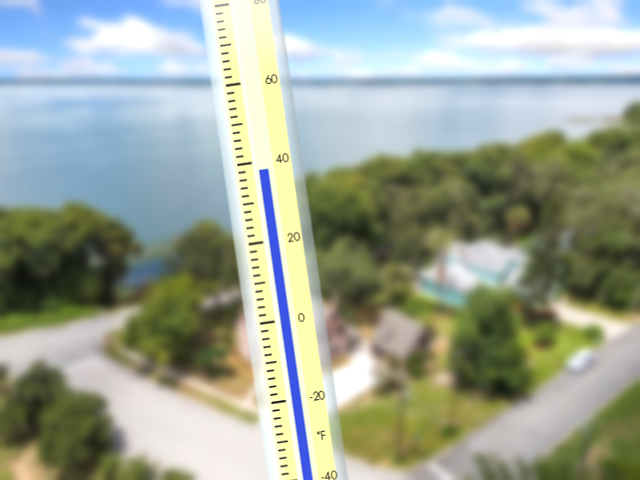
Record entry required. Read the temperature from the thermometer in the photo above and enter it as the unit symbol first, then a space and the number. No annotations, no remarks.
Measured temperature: °F 38
